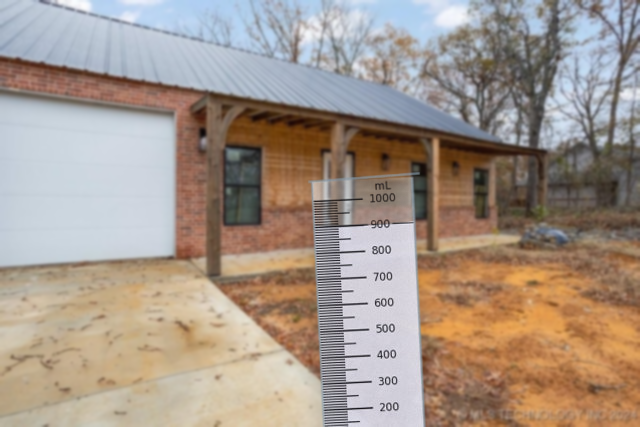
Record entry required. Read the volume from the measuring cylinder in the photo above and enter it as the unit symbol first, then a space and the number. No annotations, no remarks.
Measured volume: mL 900
